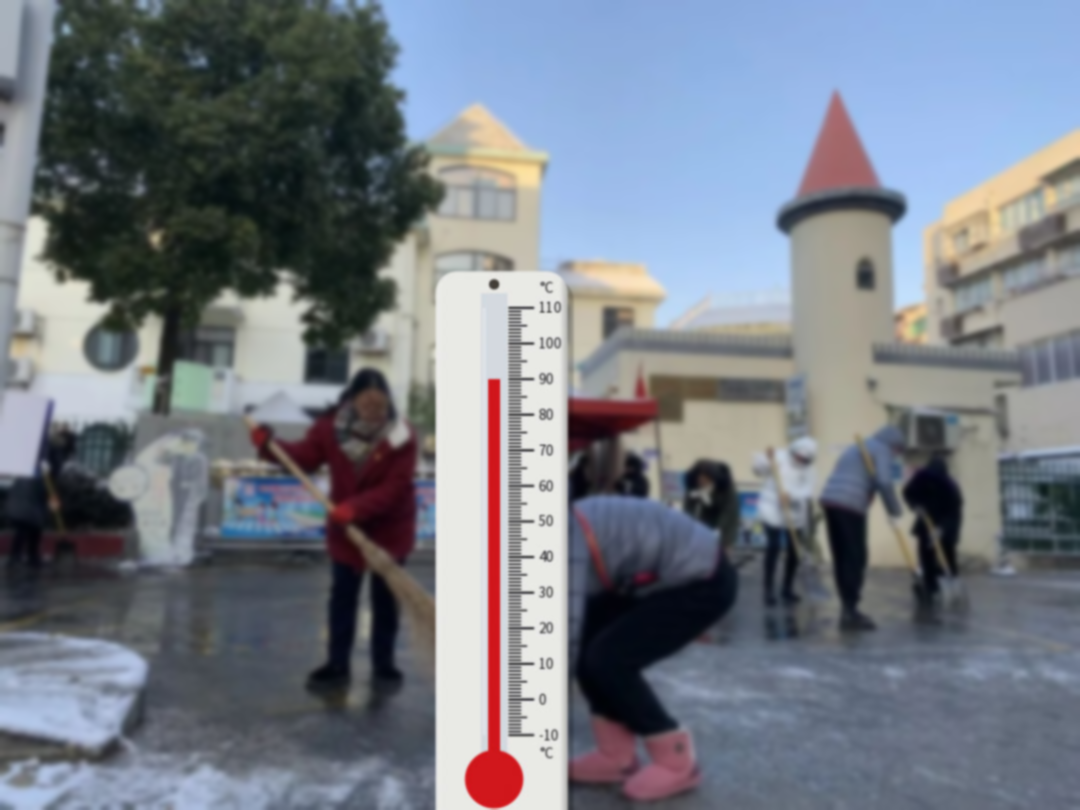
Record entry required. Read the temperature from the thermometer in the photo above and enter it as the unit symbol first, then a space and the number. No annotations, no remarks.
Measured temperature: °C 90
